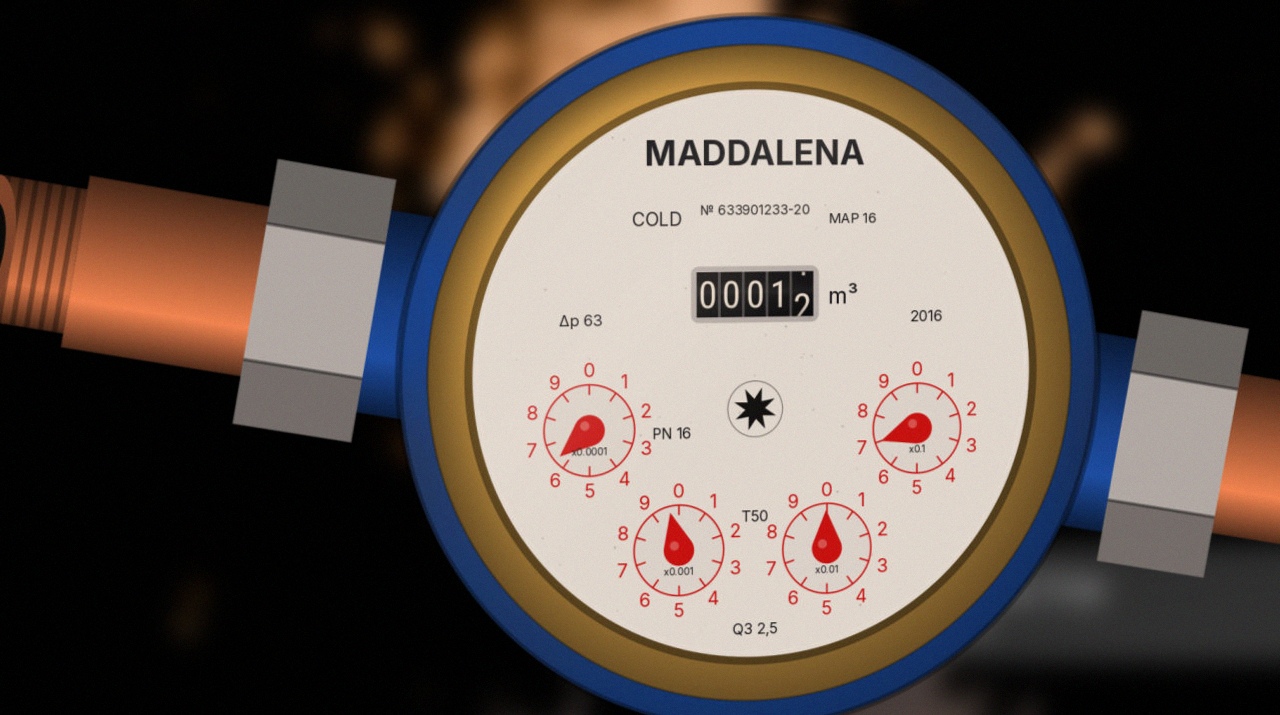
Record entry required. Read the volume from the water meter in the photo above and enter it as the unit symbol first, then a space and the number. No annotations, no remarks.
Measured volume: m³ 11.6996
